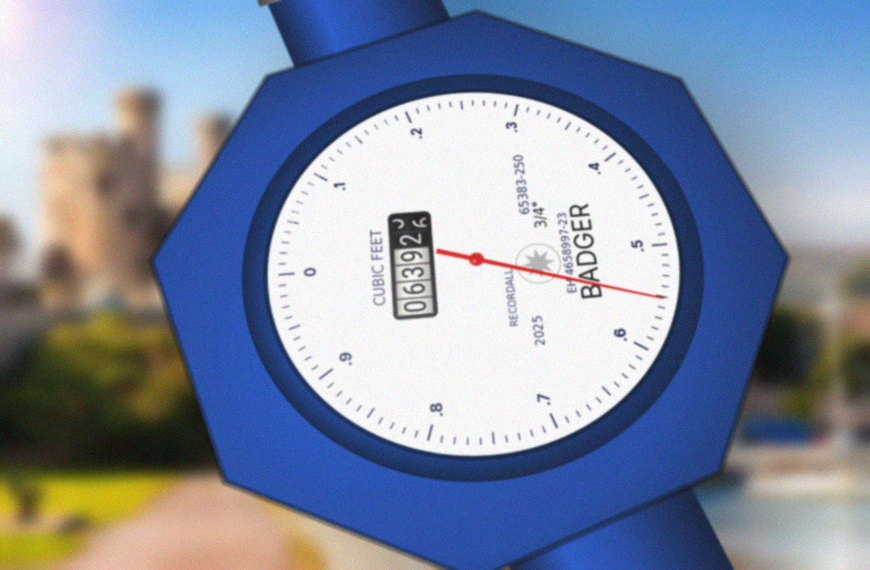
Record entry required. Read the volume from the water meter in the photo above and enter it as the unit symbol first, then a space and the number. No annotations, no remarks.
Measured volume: ft³ 63925.55
